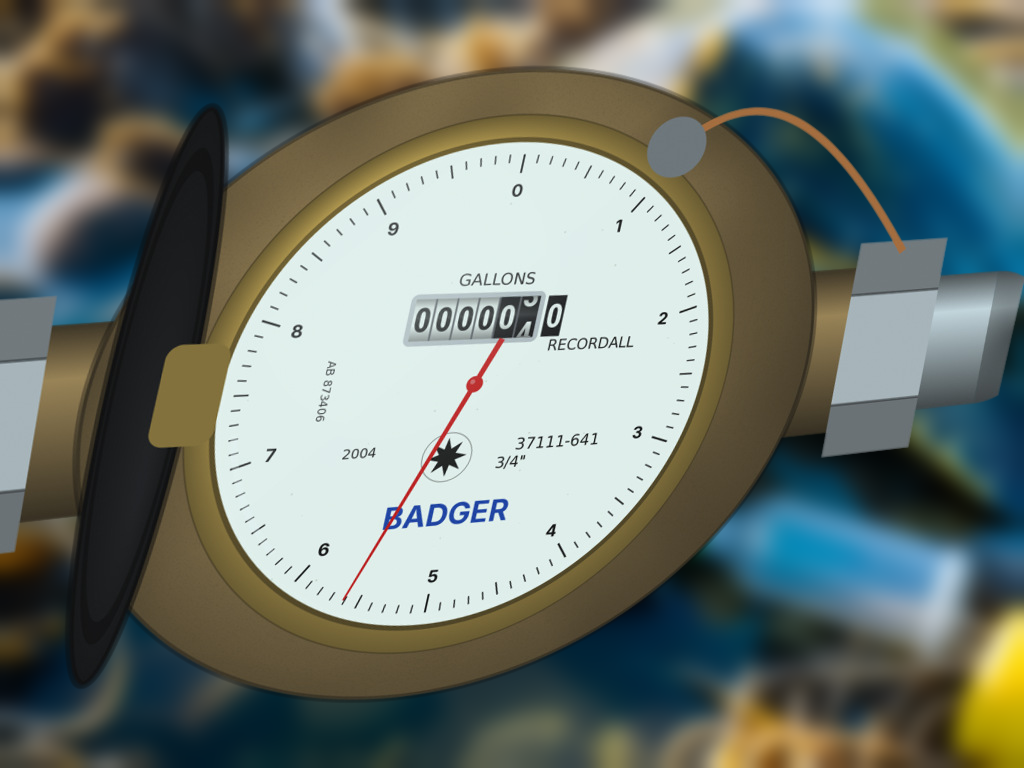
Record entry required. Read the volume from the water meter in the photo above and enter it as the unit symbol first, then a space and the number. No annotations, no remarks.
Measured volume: gal 35.6
